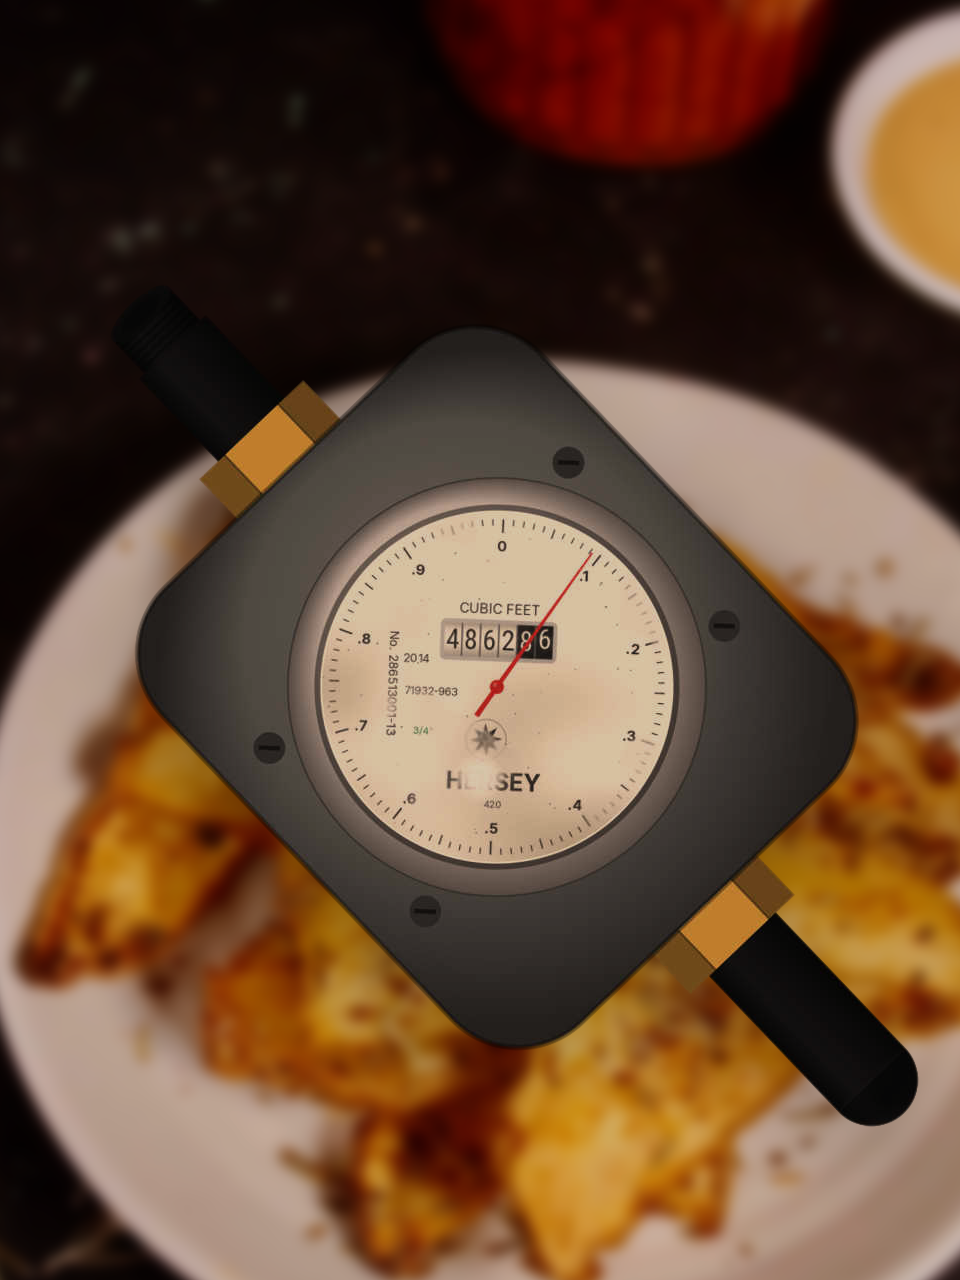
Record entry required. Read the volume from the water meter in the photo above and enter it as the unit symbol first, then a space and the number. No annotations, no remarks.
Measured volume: ft³ 486286.09
